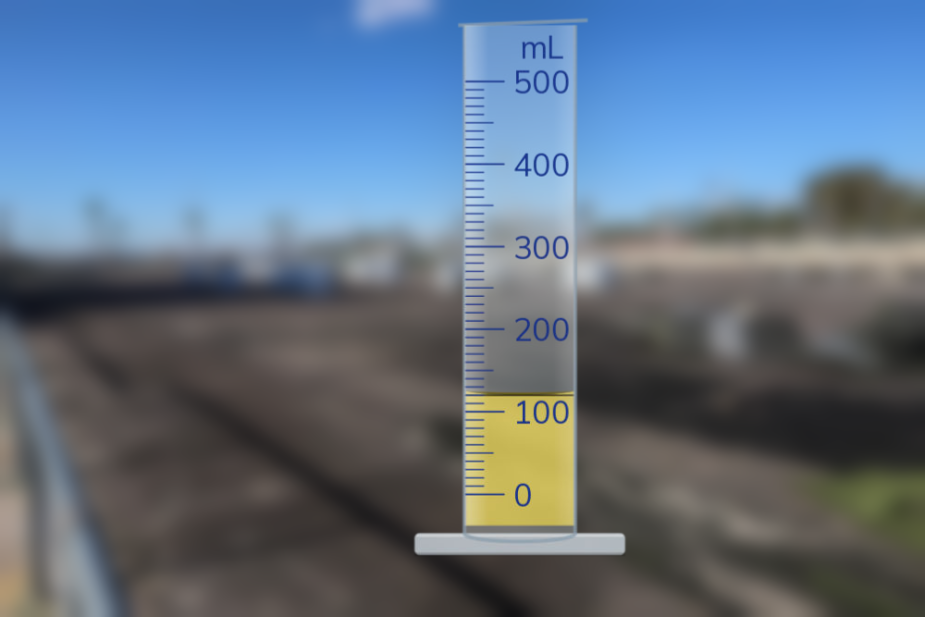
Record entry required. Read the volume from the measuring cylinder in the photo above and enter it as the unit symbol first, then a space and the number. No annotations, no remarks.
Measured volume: mL 120
